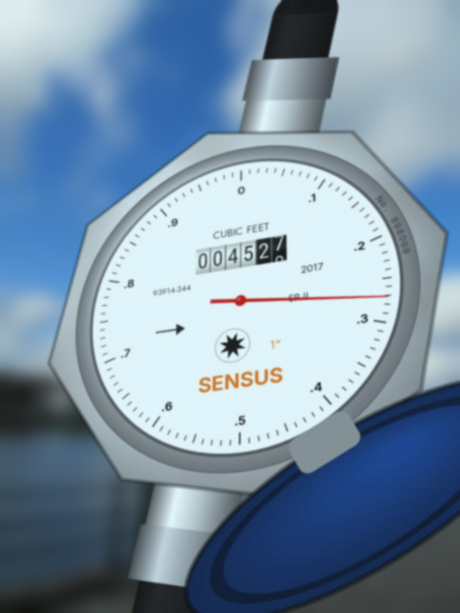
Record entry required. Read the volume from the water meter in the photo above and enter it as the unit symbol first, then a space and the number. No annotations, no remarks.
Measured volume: ft³ 4527.27
